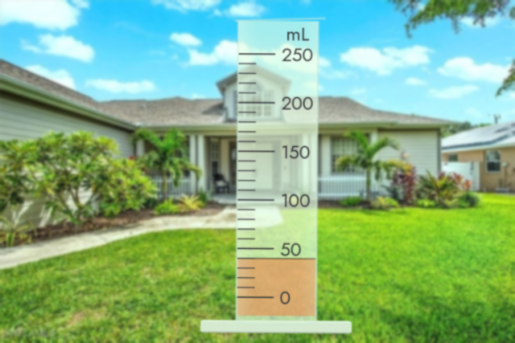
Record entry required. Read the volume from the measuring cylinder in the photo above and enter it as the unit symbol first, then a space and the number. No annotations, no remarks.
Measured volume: mL 40
